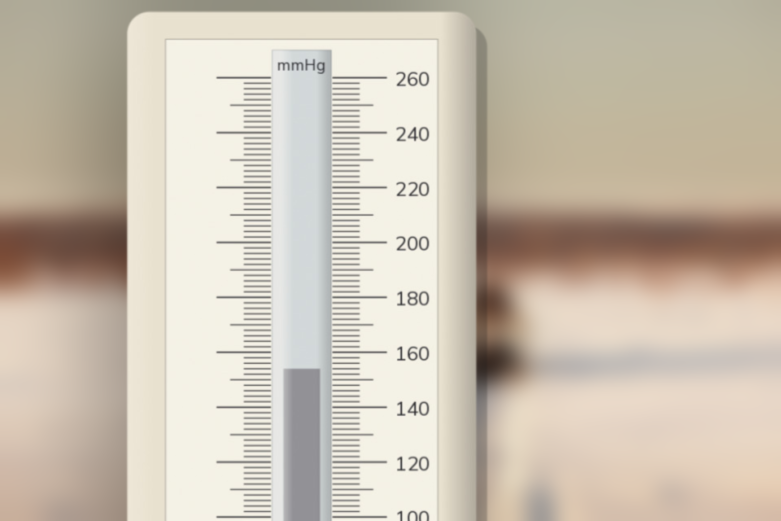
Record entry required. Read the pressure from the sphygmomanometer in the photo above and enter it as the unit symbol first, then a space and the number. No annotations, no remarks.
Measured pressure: mmHg 154
